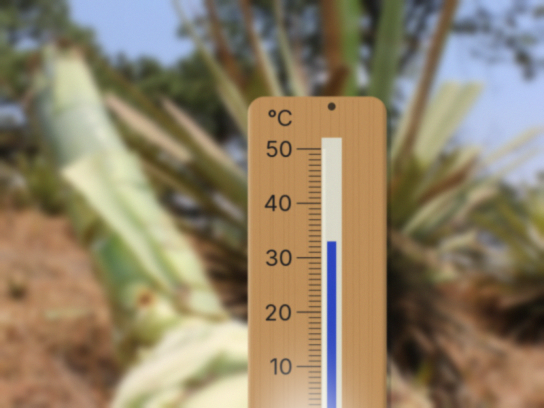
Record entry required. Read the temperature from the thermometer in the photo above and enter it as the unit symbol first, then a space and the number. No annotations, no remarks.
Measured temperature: °C 33
